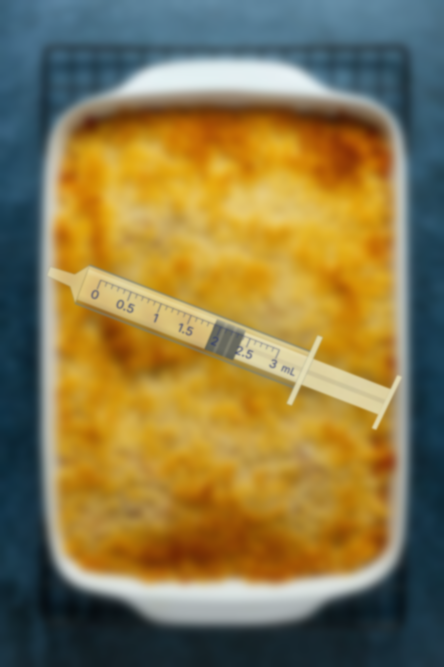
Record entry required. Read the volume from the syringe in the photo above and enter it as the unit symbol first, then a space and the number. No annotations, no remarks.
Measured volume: mL 1.9
